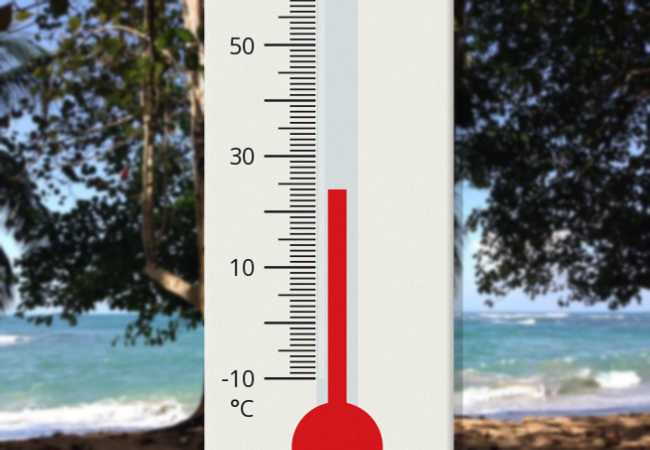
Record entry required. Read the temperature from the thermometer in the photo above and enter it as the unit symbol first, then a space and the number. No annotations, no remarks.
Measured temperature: °C 24
